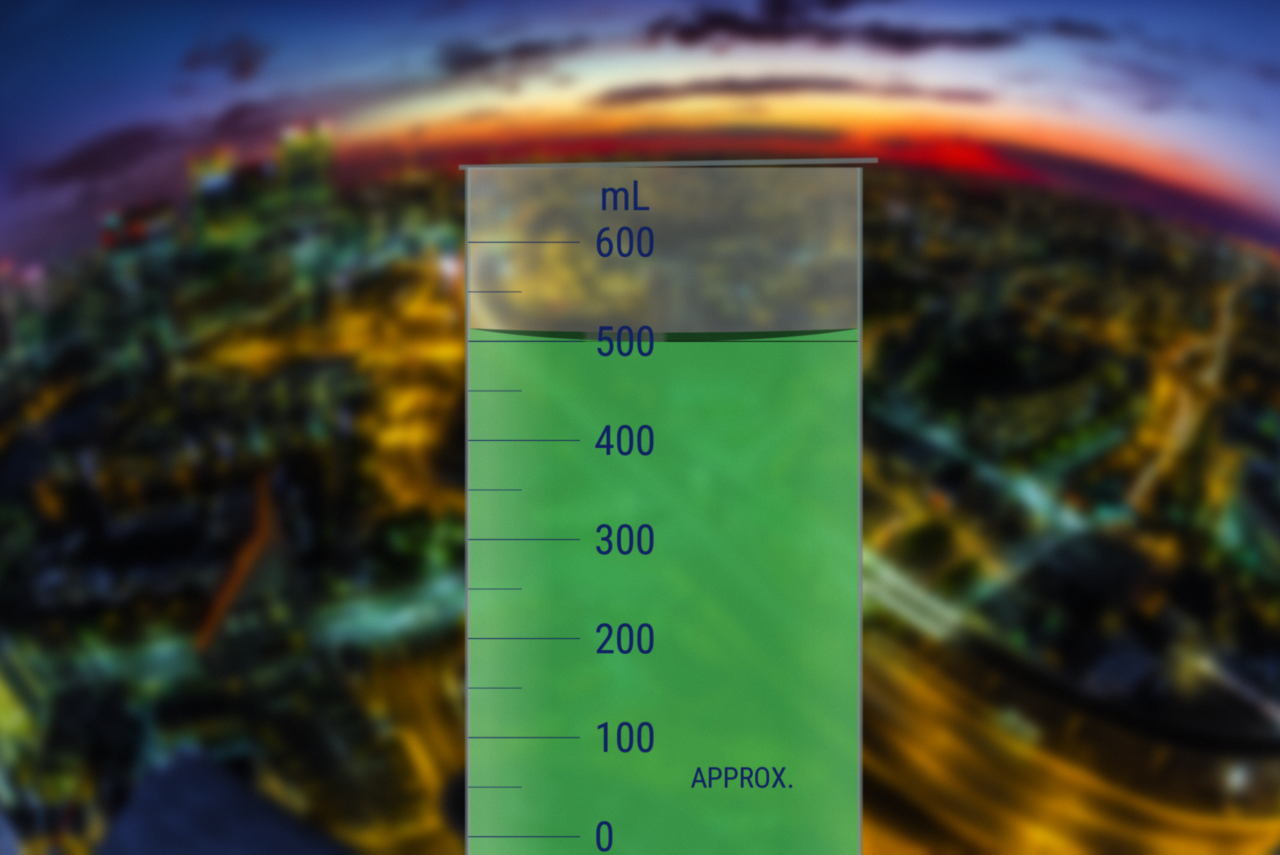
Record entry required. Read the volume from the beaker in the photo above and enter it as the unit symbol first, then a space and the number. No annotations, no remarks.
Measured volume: mL 500
